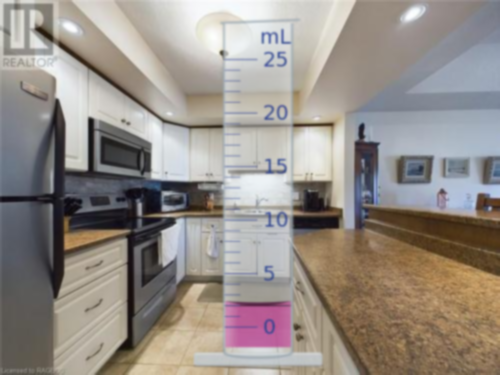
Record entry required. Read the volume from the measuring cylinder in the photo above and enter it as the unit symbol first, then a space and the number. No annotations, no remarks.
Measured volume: mL 2
